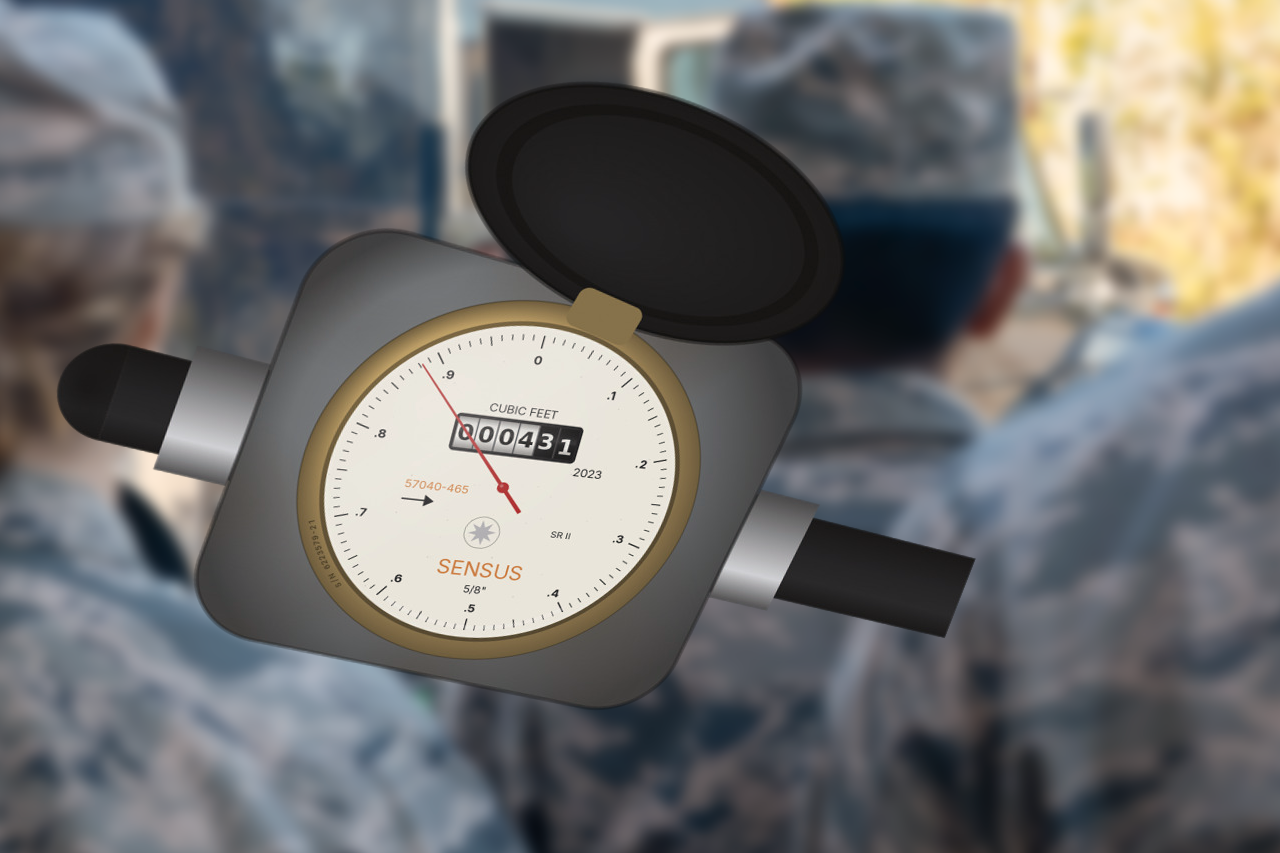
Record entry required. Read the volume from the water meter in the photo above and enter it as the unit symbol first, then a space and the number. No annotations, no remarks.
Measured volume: ft³ 430.88
